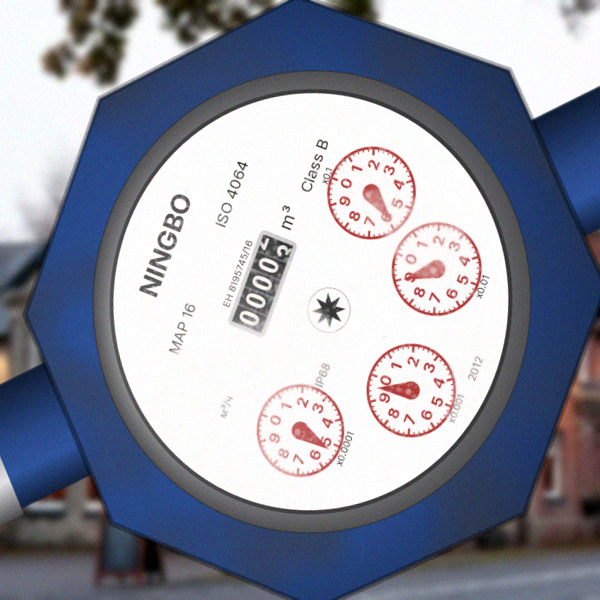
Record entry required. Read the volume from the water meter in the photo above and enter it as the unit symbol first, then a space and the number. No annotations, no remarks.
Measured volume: m³ 2.5895
